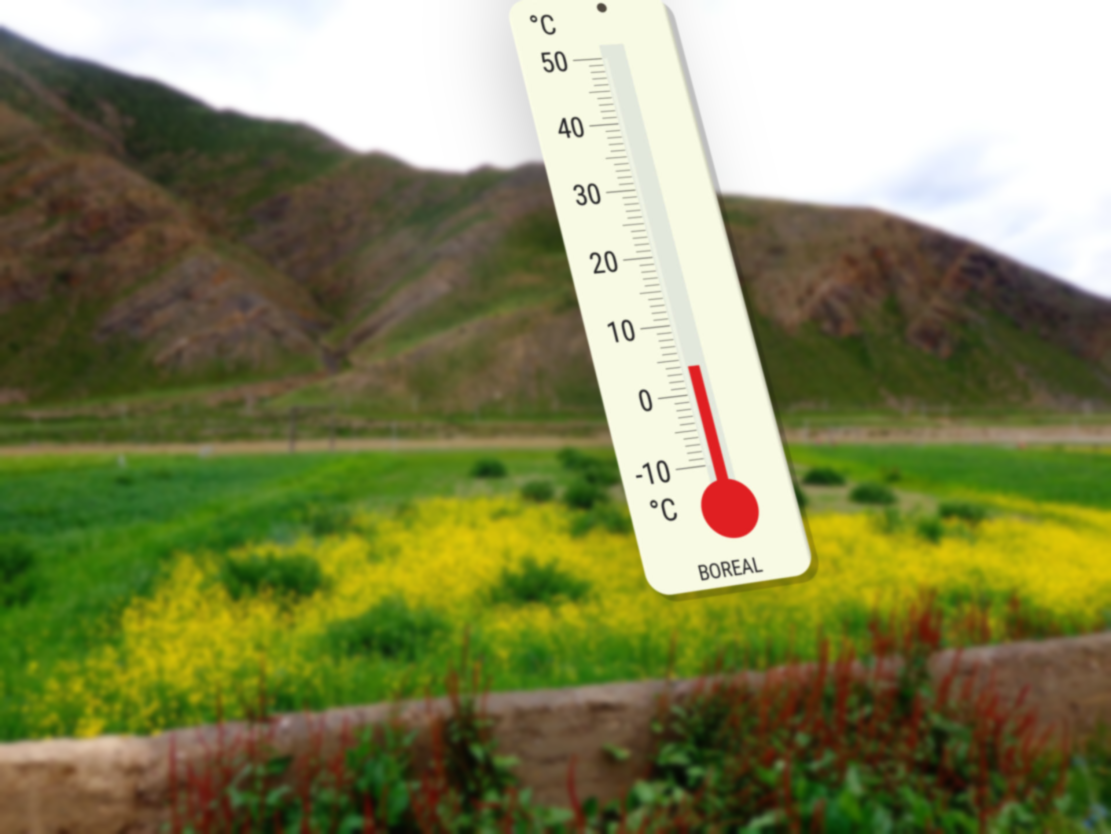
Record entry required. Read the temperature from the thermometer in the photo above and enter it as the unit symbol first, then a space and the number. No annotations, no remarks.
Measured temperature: °C 4
